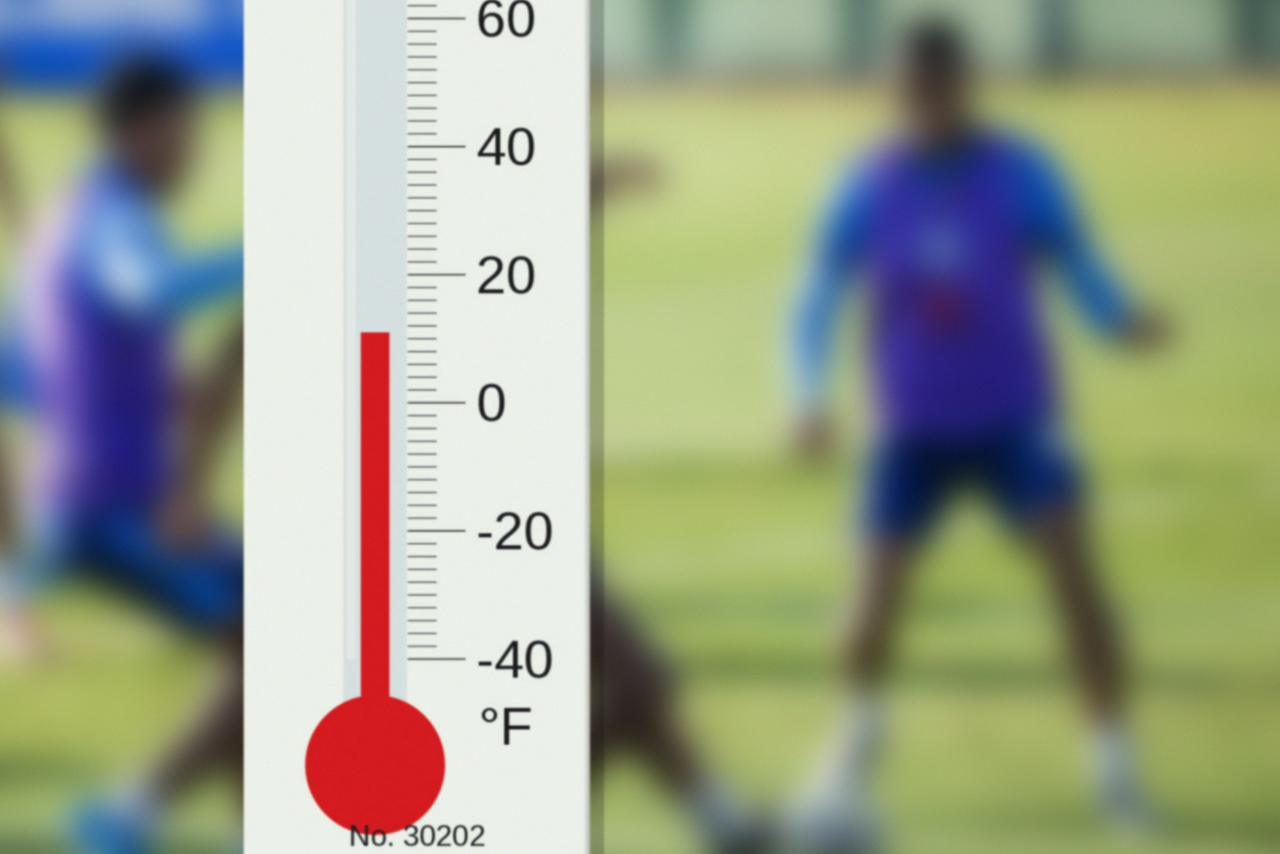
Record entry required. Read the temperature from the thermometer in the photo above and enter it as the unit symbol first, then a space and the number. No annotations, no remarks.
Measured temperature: °F 11
